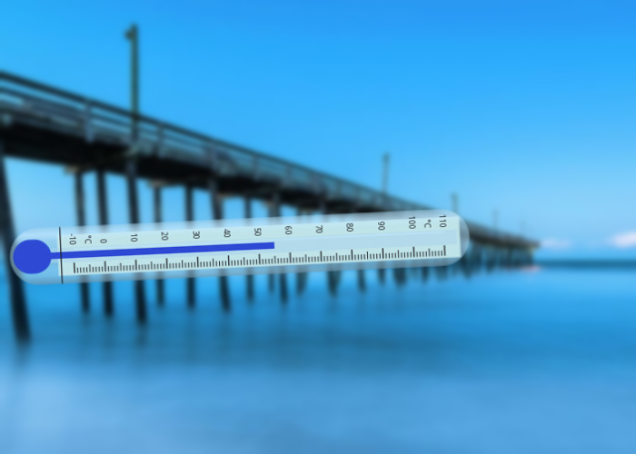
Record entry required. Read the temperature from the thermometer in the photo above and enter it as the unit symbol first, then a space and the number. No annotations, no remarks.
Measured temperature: °C 55
